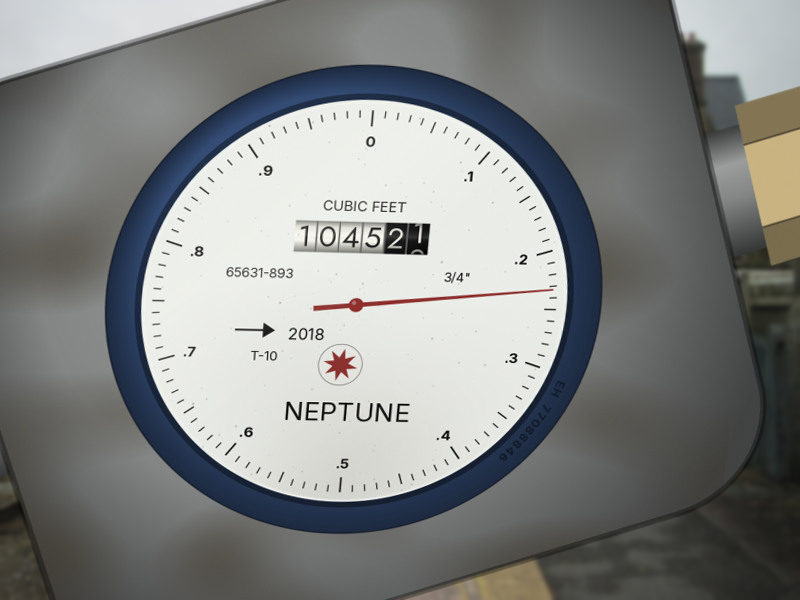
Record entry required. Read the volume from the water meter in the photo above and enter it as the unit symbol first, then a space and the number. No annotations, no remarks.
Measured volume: ft³ 104521.23
